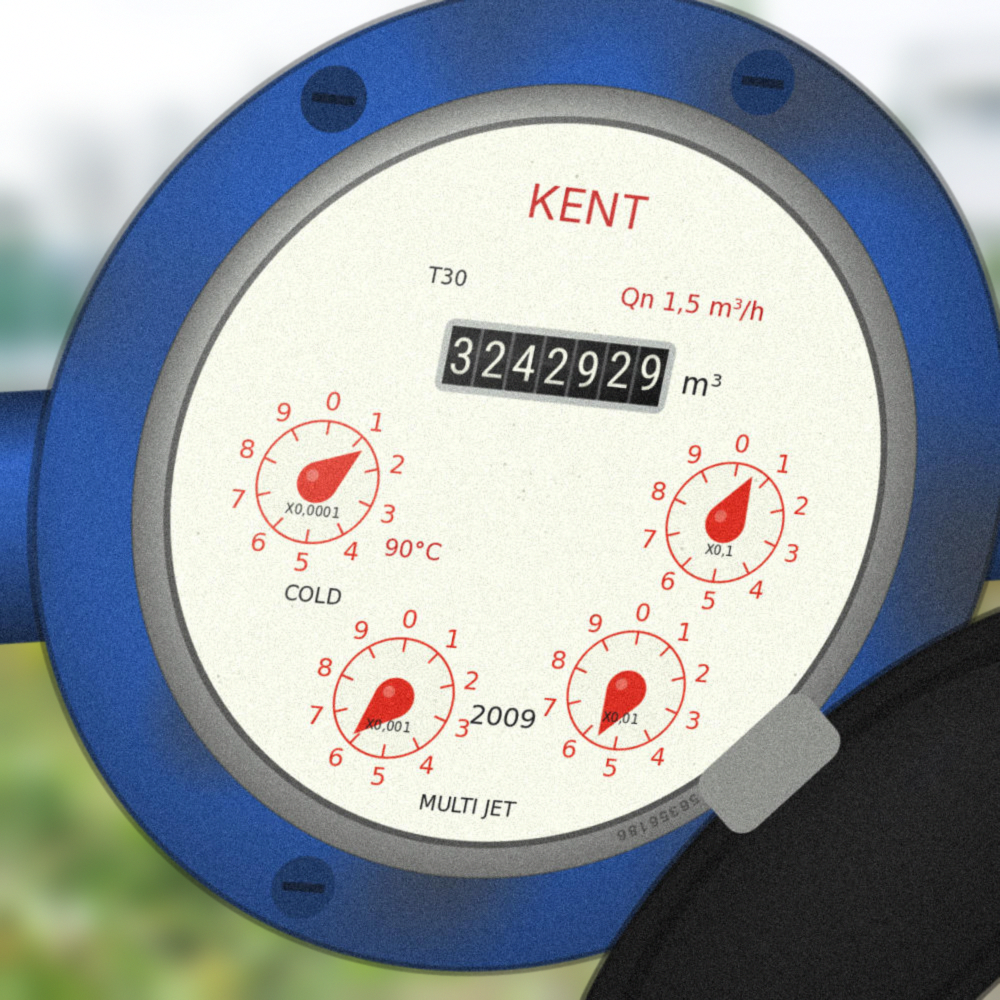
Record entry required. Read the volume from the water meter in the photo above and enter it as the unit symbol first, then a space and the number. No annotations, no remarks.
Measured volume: m³ 3242929.0561
